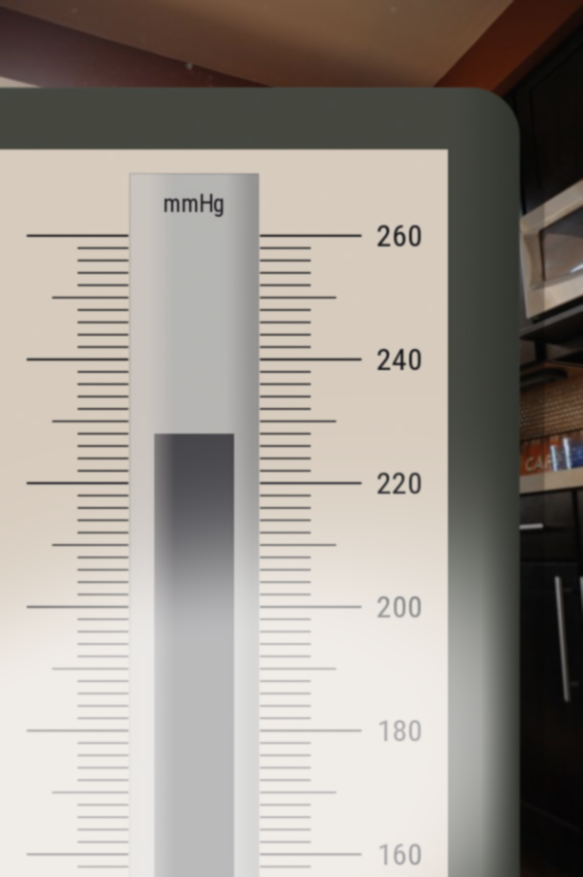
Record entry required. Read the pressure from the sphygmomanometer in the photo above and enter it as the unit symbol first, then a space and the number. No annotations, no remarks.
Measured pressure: mmHg 228
